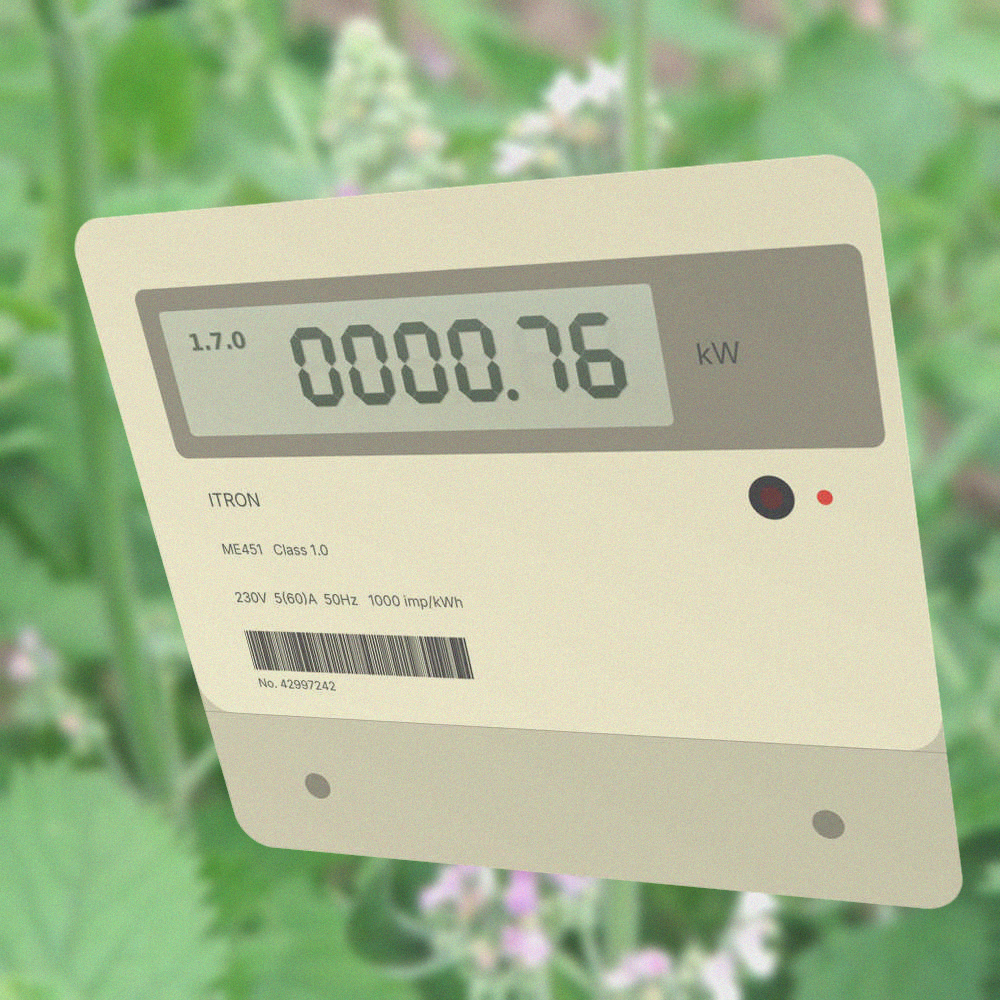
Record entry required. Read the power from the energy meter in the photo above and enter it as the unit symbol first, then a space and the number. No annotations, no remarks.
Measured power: kW 0.76
